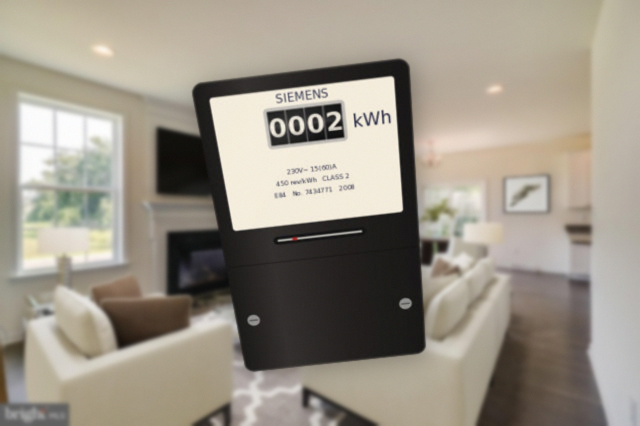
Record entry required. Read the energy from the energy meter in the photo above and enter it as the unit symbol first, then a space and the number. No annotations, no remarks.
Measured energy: kWh 2
